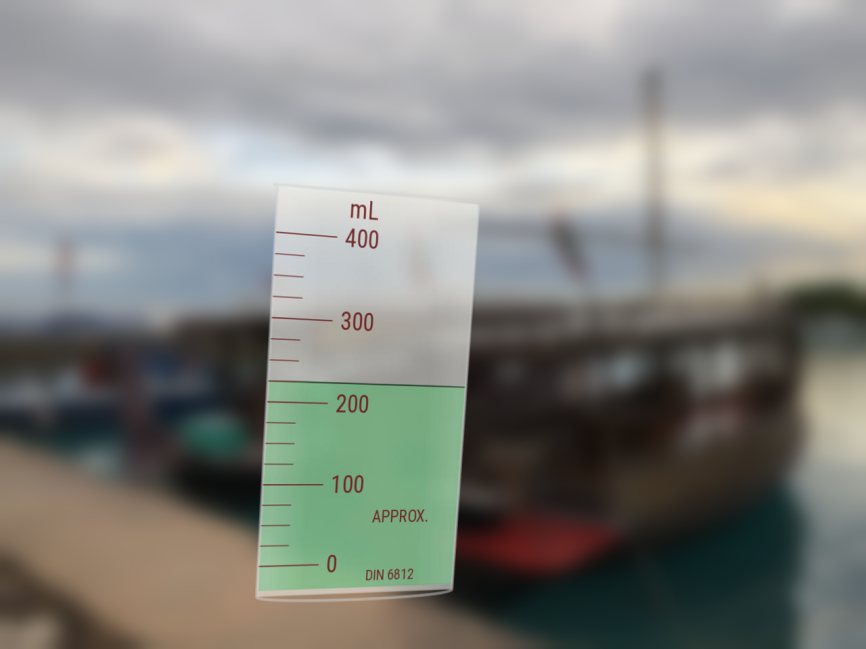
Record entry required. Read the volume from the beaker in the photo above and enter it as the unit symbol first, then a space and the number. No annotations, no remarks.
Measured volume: mL 225
